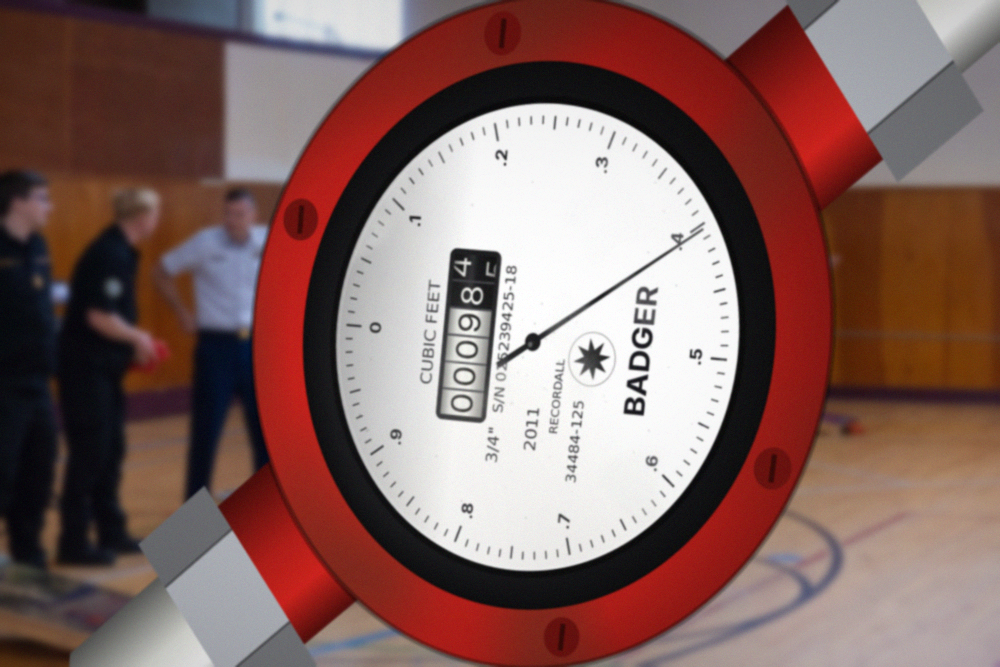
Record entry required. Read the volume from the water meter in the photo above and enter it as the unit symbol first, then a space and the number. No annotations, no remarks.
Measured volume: ft³ 984.40
